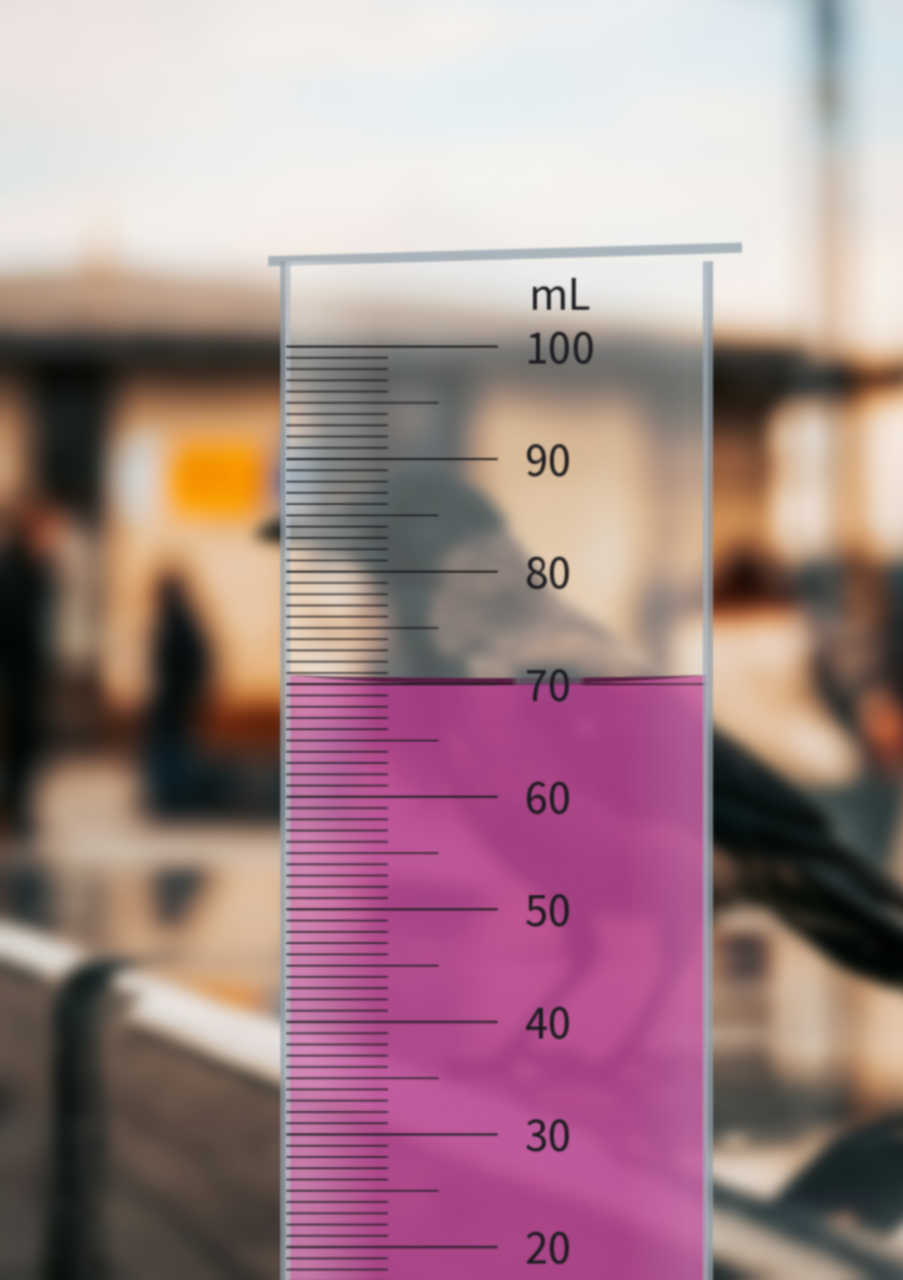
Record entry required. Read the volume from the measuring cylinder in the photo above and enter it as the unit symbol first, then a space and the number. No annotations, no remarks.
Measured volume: mL 70
